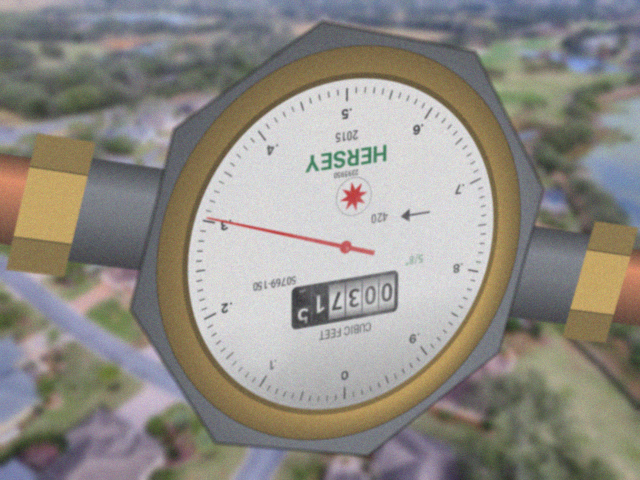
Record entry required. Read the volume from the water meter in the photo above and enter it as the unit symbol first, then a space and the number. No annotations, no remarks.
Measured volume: ft³ 3715.30
